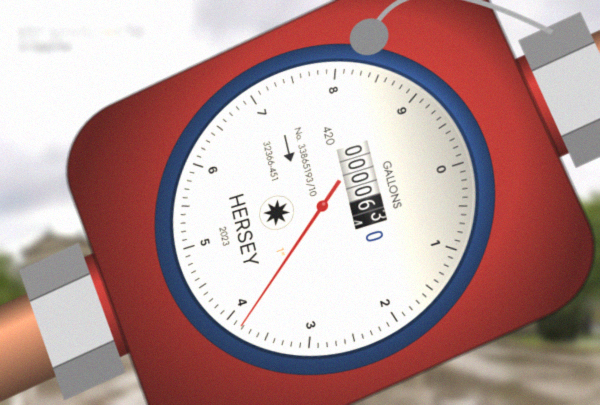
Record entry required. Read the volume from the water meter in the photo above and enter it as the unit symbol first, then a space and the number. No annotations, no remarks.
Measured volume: gal 633.8
